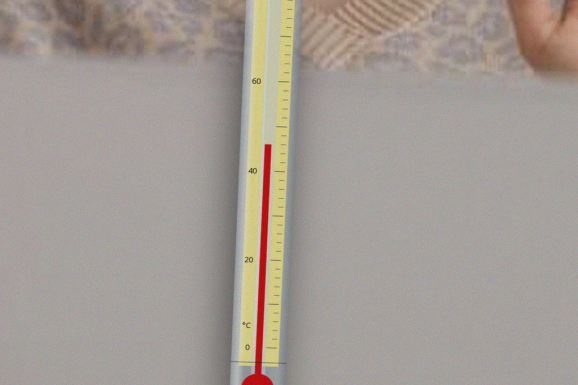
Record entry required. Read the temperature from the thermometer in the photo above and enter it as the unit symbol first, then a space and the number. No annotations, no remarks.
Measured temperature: °C 46
